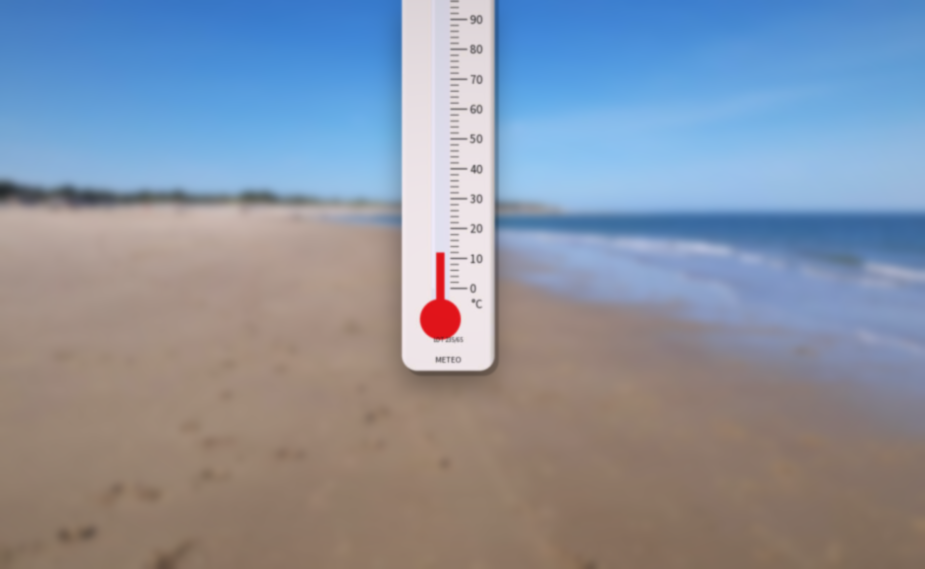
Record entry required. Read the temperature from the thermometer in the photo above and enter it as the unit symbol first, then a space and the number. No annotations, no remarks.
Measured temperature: °C 12
